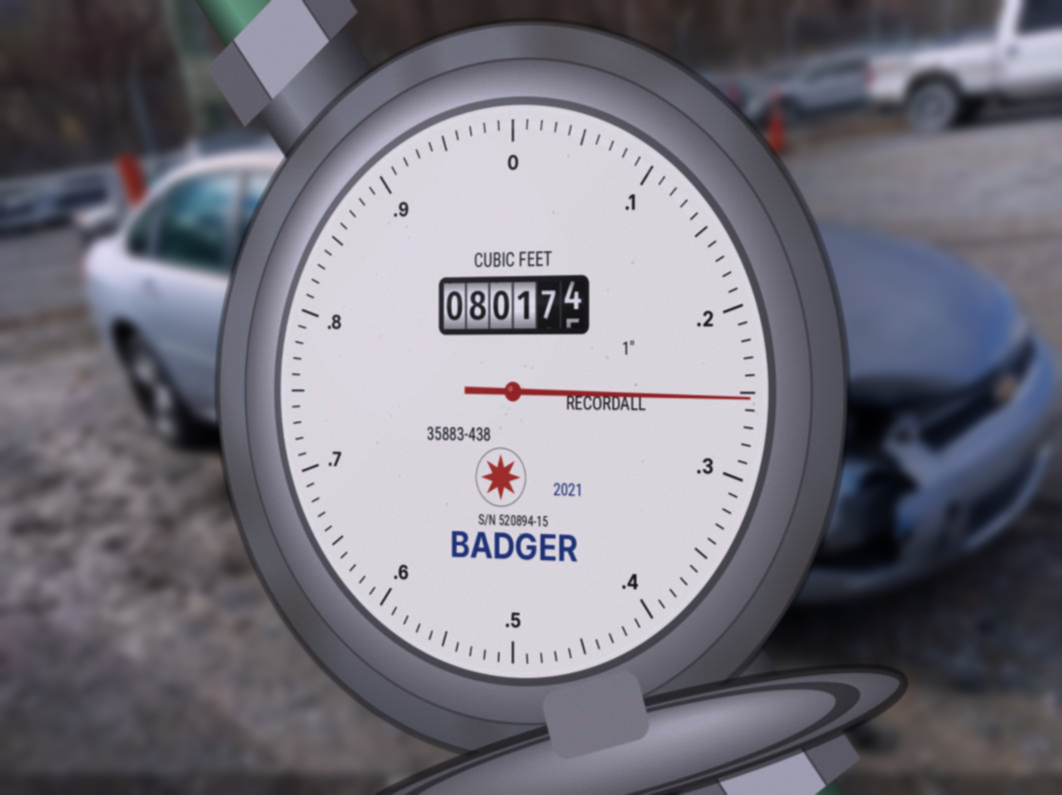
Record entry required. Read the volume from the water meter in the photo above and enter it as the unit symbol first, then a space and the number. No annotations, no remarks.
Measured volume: ft³ 80174.25
